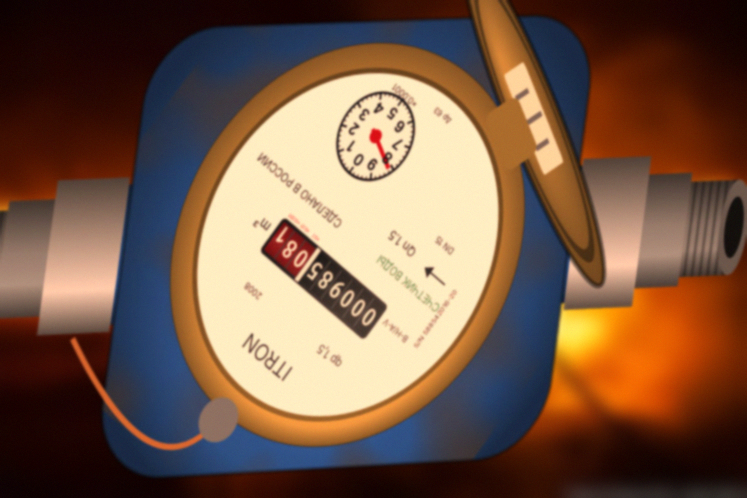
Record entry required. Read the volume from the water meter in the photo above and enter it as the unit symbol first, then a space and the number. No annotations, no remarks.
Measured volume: m³ 985.0808
